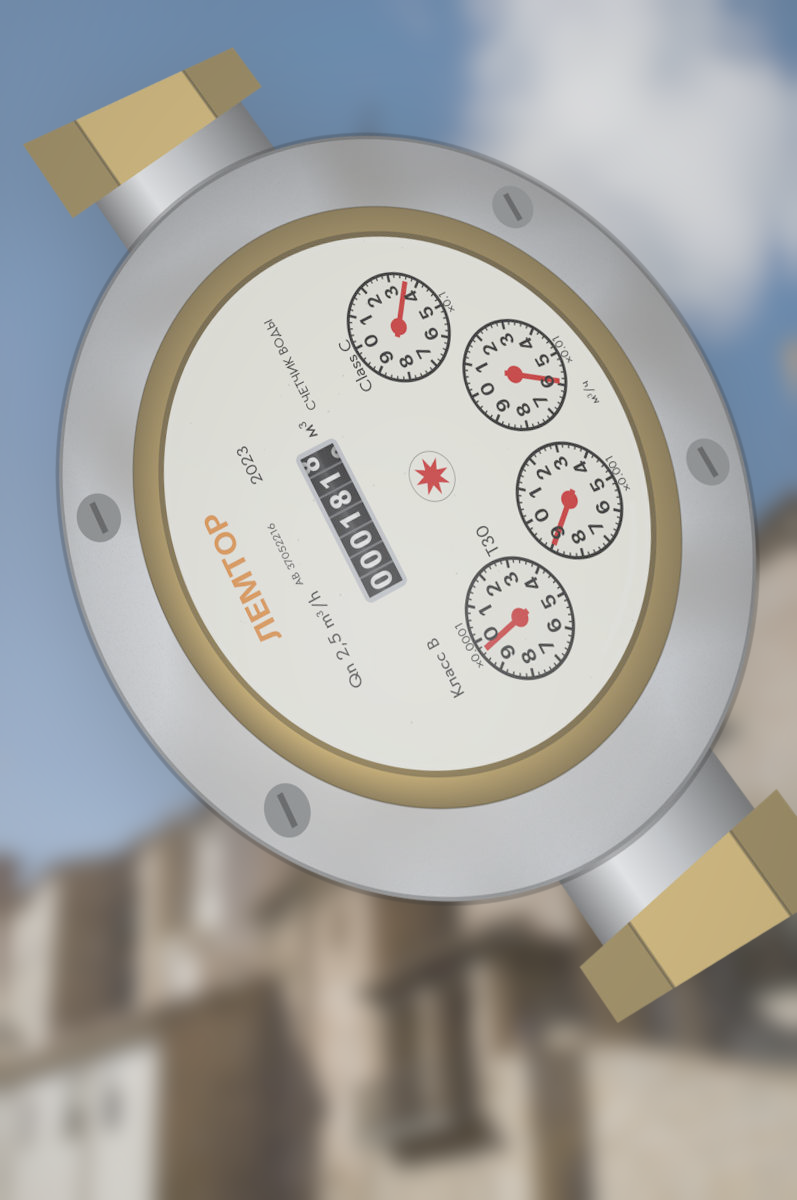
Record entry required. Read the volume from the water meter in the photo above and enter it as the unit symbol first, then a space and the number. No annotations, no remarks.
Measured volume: m³ 1818.3589
